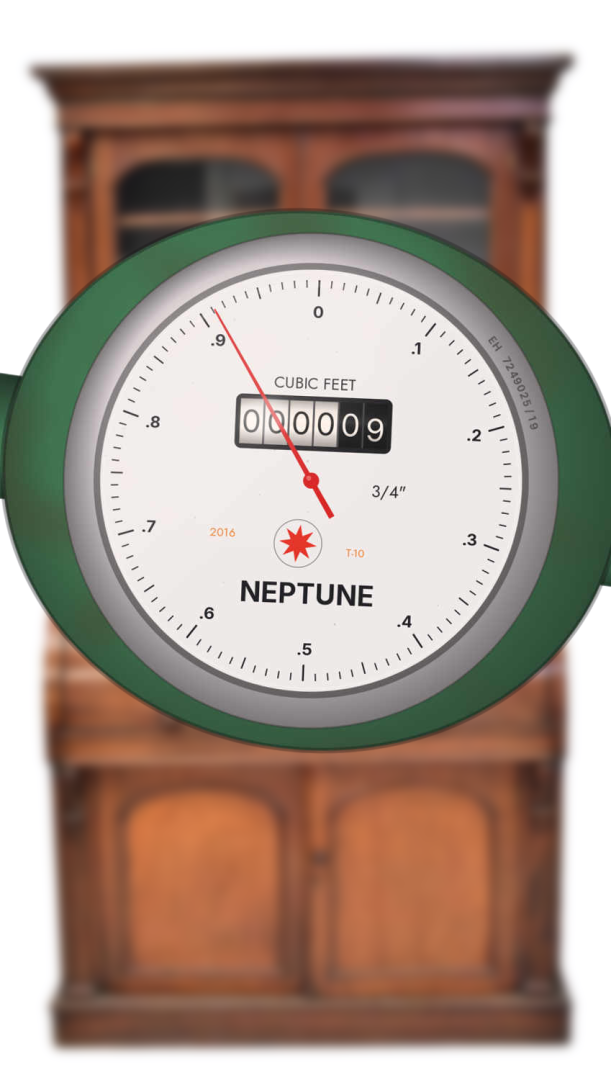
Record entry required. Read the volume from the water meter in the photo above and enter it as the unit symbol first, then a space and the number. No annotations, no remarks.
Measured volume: ft³ 8.91
